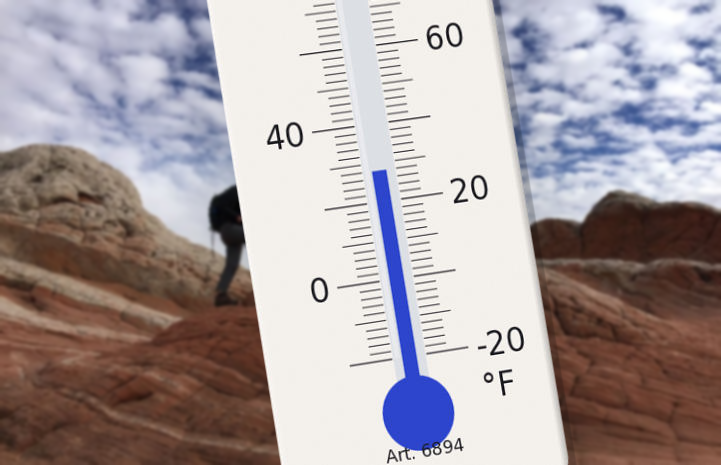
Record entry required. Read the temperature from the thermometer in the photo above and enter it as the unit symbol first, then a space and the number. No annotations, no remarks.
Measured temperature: °F 28
